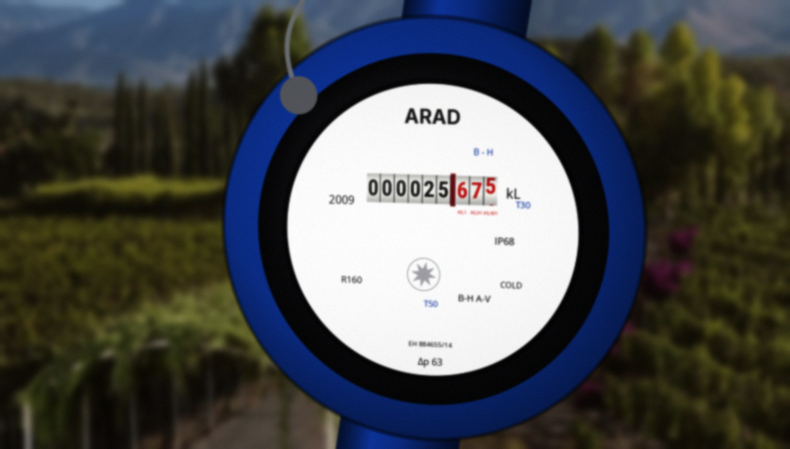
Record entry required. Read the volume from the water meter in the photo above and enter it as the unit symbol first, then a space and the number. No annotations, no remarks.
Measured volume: kL 25.675
